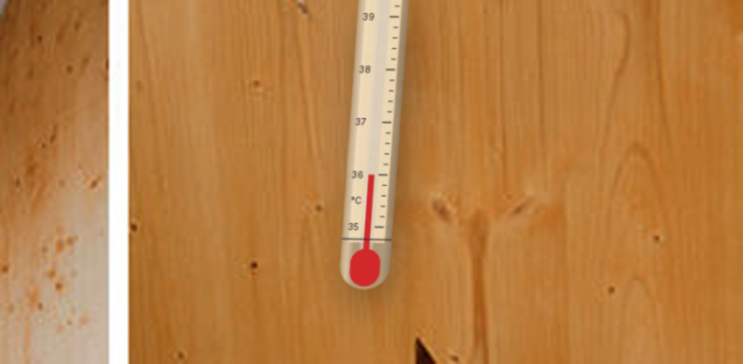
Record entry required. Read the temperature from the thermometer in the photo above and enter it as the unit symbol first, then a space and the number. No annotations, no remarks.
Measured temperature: °C 36
